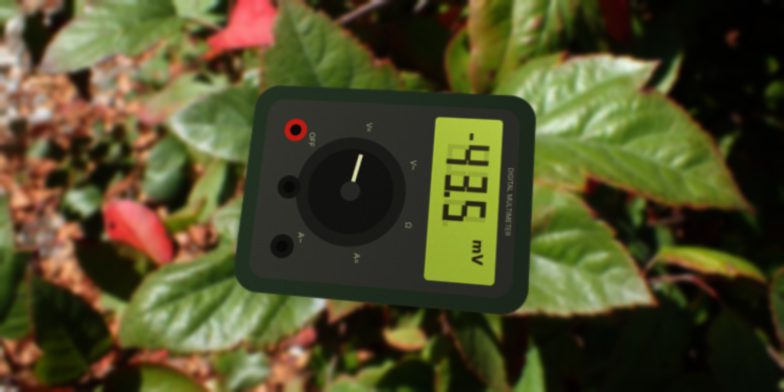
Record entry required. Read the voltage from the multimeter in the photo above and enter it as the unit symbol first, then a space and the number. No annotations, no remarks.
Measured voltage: mV -43.5
